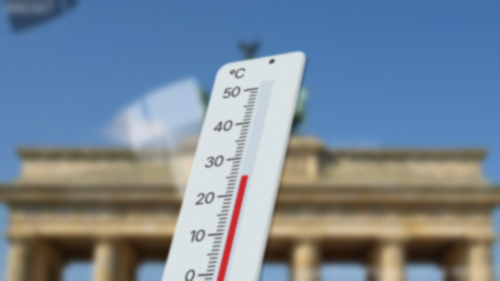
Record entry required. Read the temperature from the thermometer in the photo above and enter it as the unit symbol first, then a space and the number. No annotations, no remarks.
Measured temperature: °C 25
